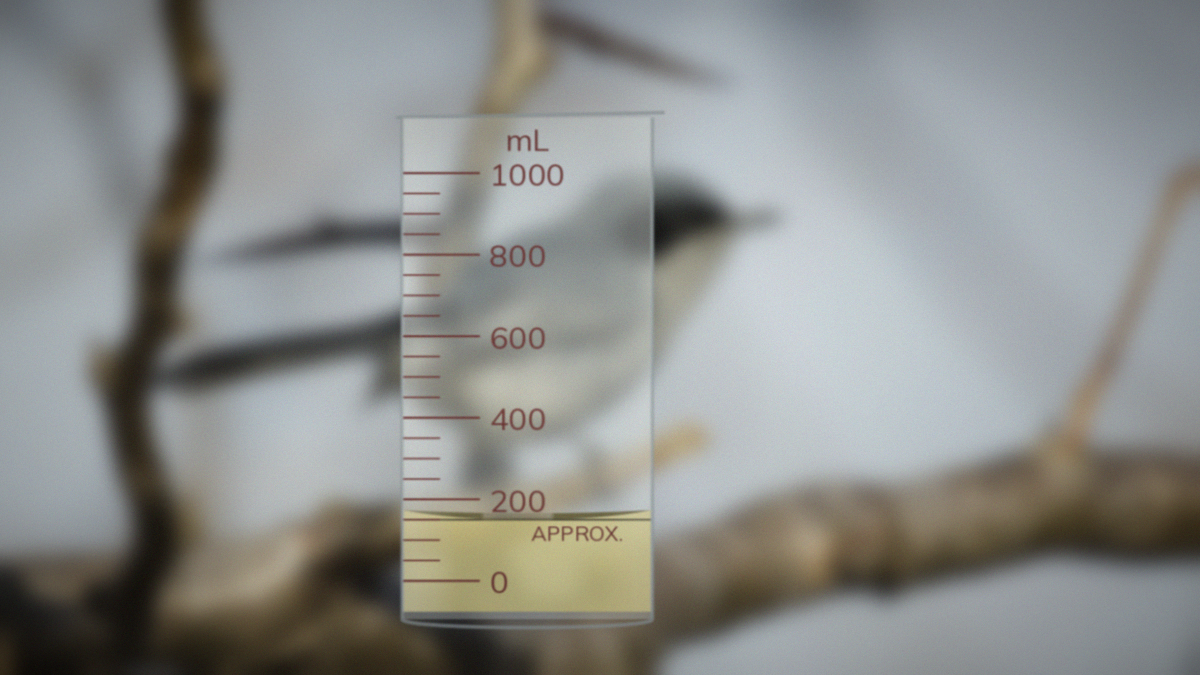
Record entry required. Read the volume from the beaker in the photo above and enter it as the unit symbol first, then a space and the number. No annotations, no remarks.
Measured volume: mL 150
